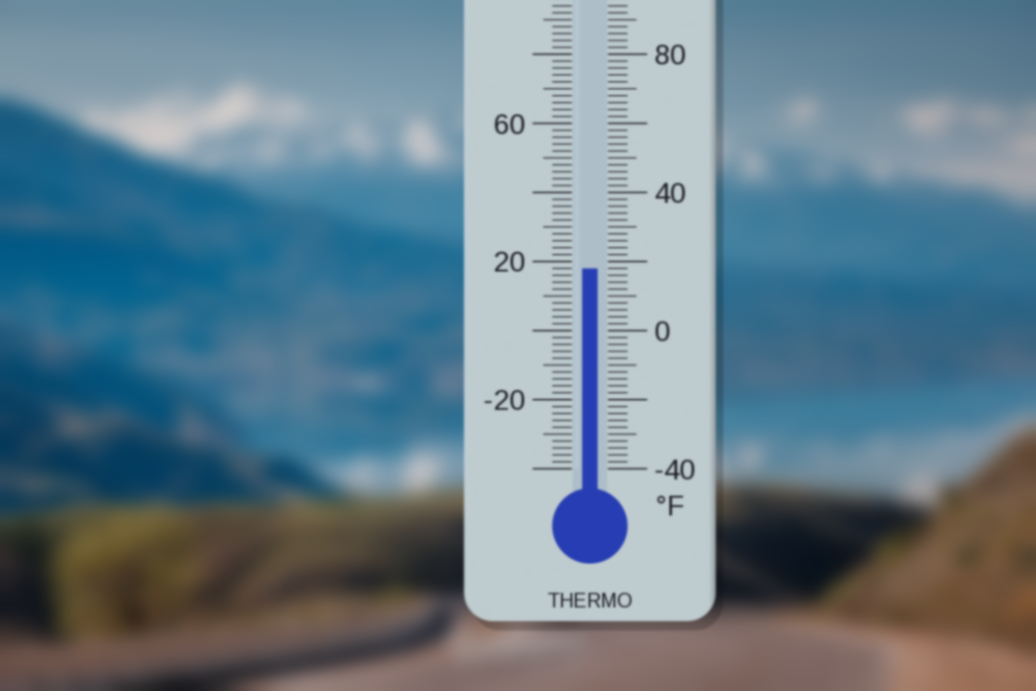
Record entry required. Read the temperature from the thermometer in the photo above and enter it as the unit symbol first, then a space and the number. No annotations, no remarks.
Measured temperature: °F 18
